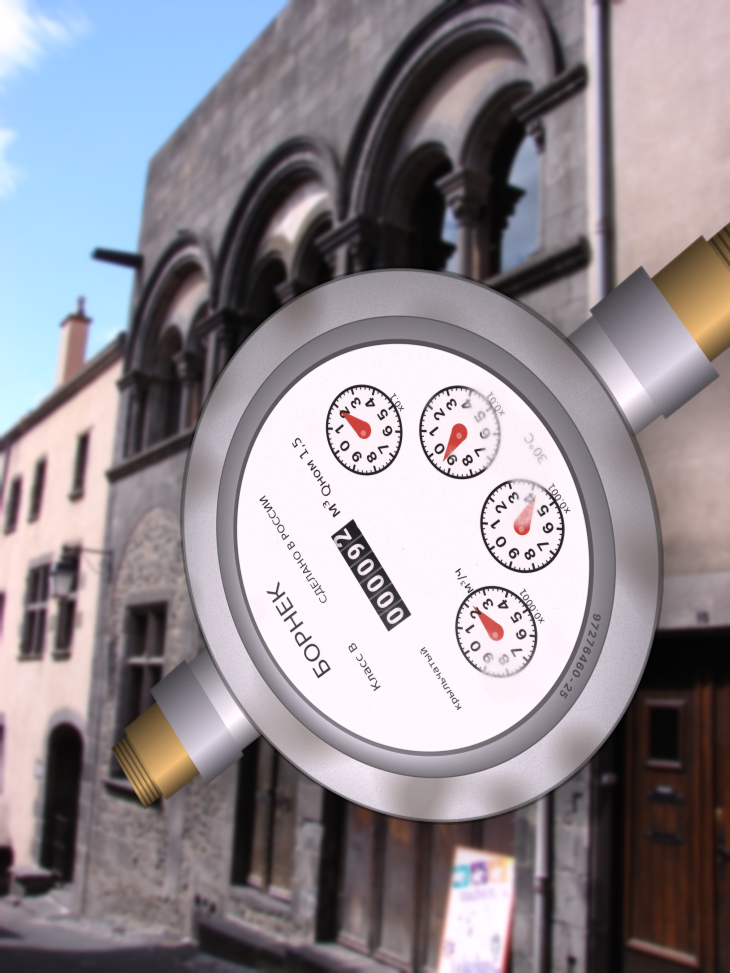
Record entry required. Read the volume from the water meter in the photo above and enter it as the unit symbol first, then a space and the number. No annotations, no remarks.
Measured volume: m³ 92.1942
